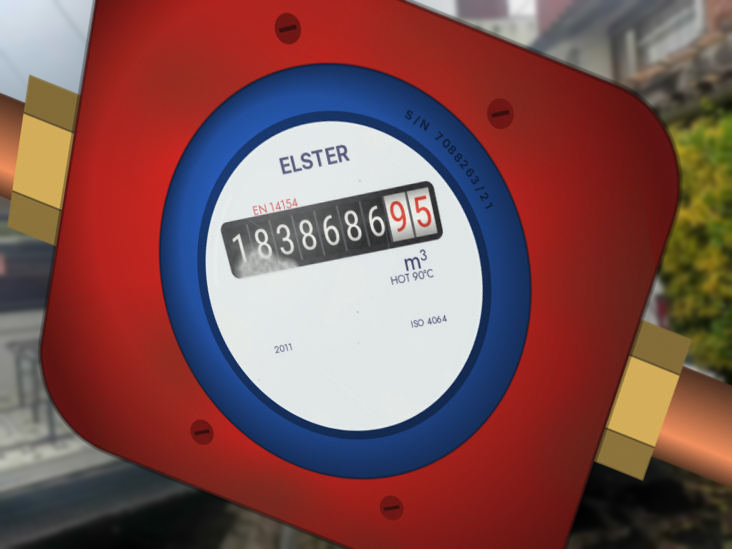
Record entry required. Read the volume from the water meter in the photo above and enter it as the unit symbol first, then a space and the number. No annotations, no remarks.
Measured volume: m³ 1838686.95
